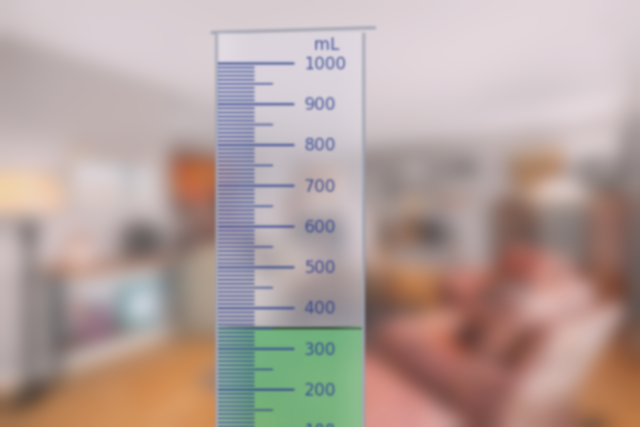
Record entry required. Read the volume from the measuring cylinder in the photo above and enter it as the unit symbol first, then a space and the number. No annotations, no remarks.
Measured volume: mL 350
